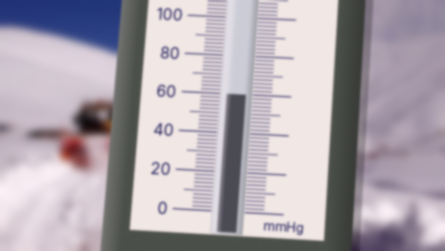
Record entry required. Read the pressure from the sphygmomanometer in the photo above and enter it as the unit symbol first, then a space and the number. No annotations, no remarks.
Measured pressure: mmHg 60
